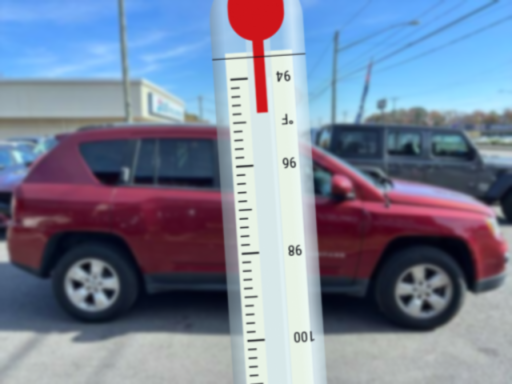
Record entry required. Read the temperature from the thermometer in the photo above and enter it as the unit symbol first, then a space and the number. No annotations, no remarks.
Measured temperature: °F 94.8
